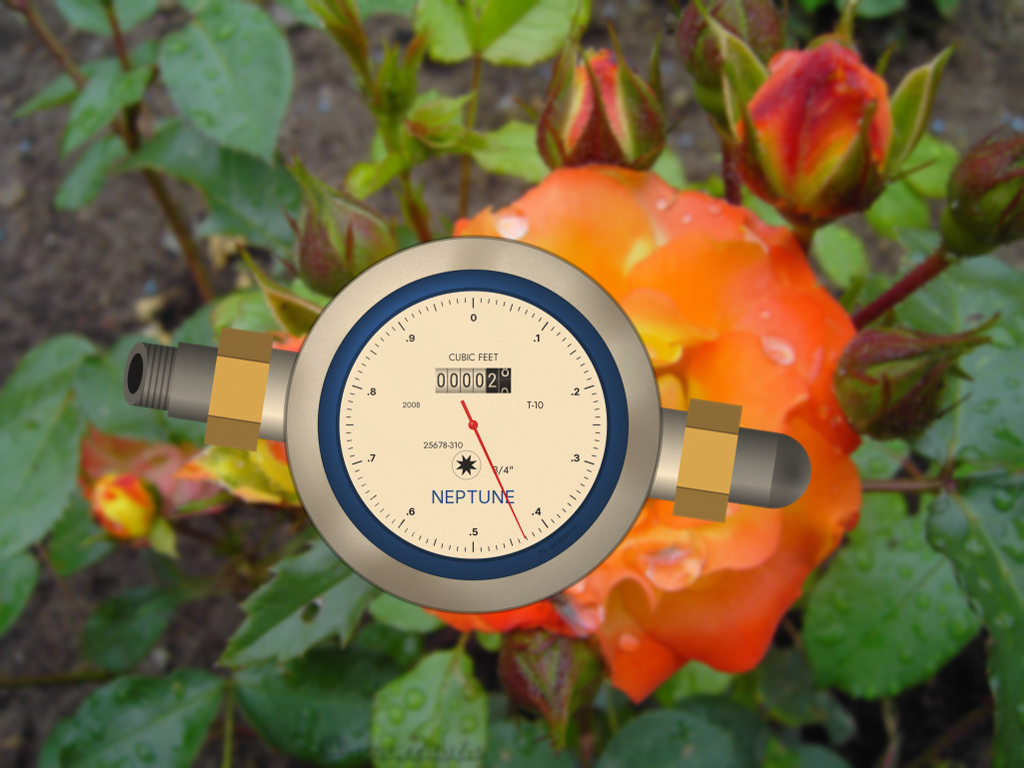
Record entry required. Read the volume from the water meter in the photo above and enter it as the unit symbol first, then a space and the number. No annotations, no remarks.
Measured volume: ft³ 28.43
